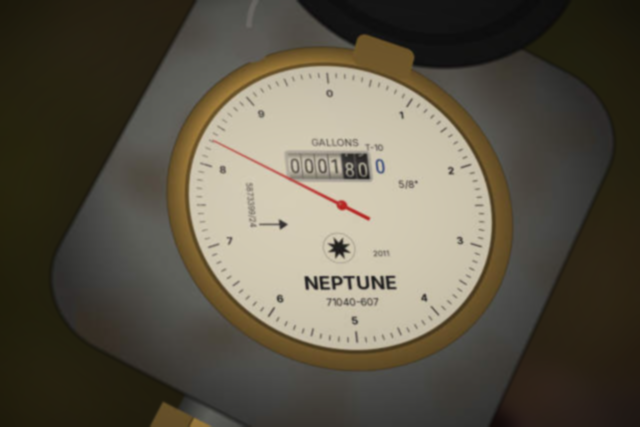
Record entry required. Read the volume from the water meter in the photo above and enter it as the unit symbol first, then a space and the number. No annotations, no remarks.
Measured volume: gal 1798.3
